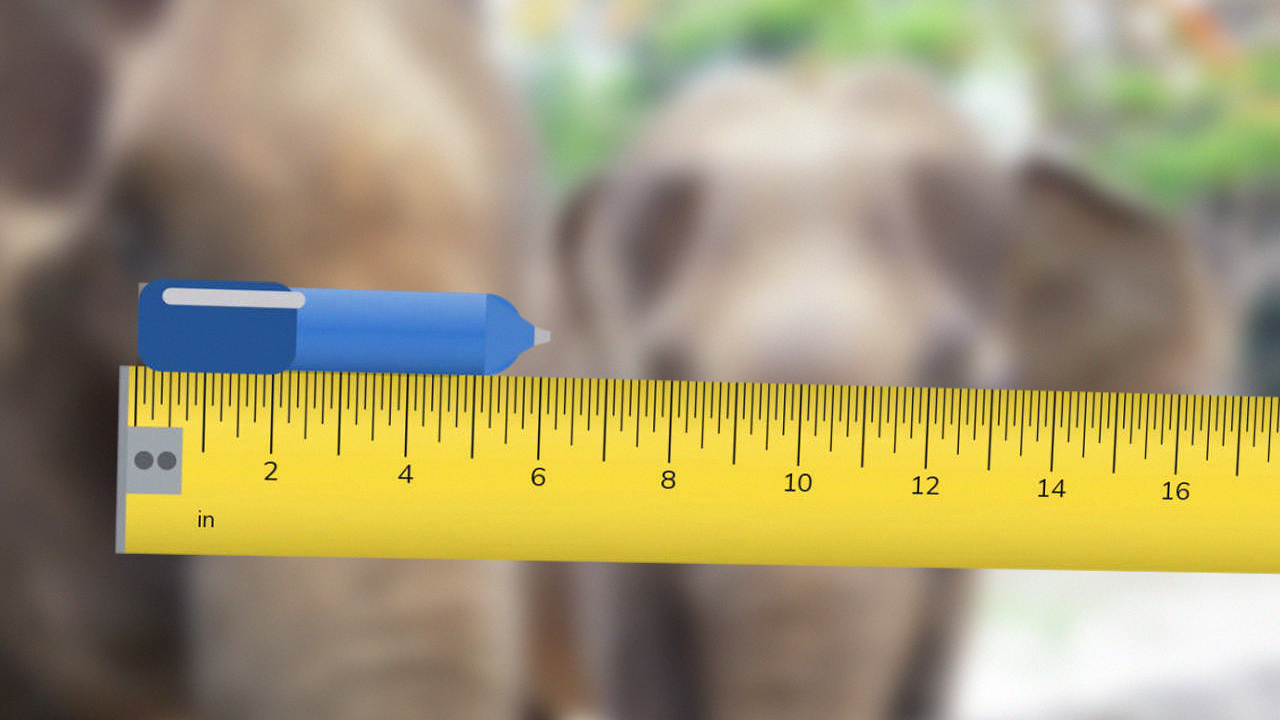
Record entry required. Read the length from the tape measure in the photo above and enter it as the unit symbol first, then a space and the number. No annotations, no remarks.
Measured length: in 6.125
